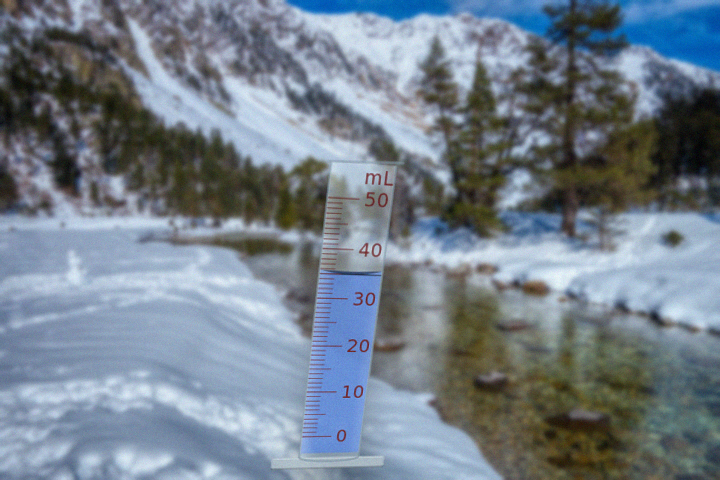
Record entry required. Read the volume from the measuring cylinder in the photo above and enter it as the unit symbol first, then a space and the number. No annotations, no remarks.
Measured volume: mL 35
